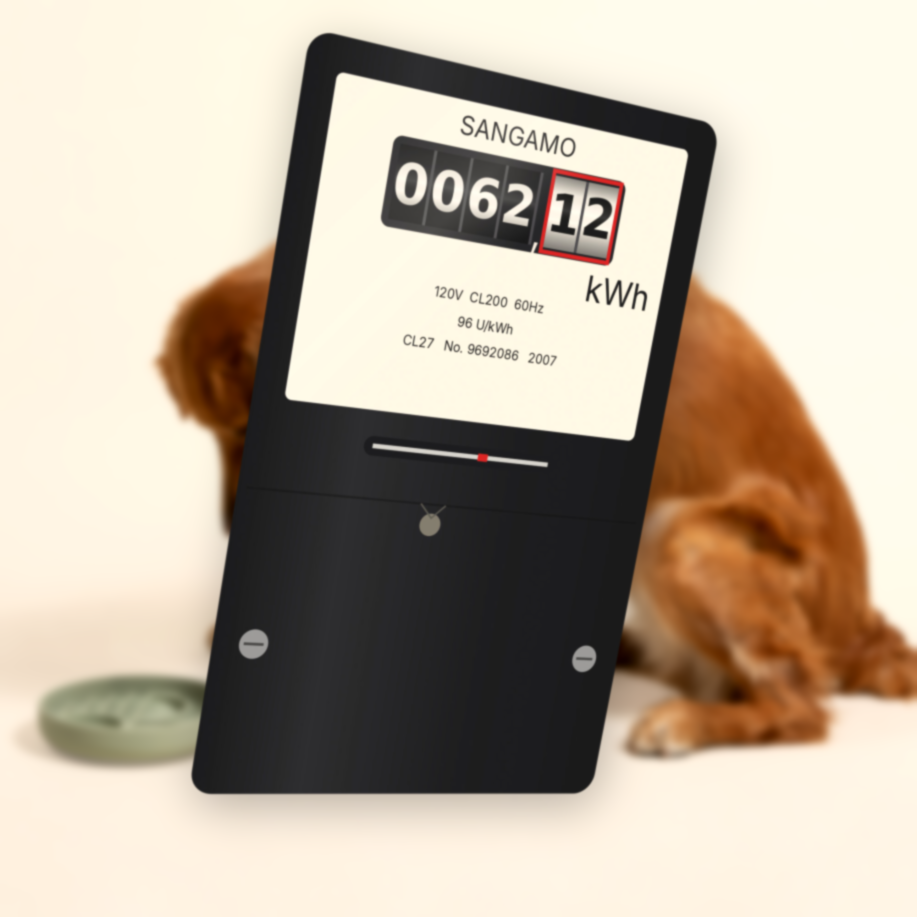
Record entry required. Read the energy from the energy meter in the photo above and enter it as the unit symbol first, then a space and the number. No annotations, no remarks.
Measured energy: kWh 62.12
